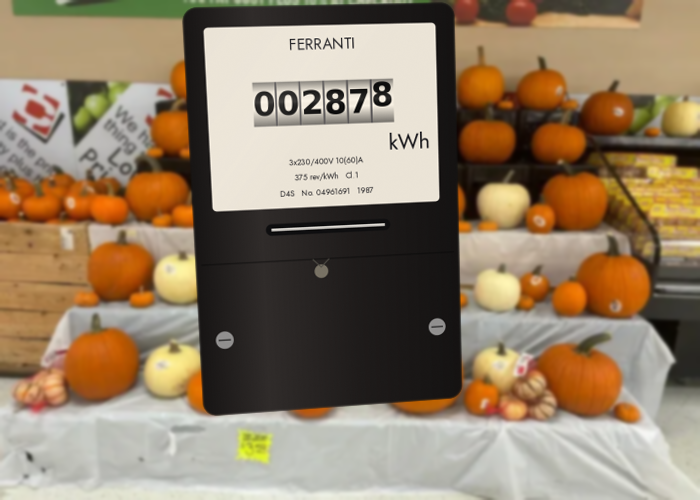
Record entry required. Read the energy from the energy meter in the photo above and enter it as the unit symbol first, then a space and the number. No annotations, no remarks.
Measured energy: kWh 2878
